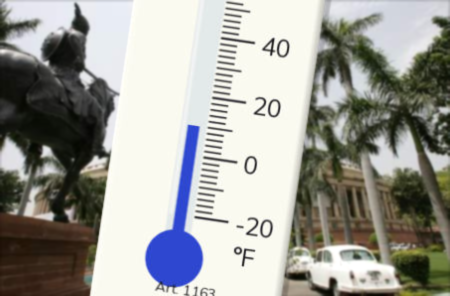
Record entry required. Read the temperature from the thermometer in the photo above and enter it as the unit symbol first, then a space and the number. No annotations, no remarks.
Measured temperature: °F 10
